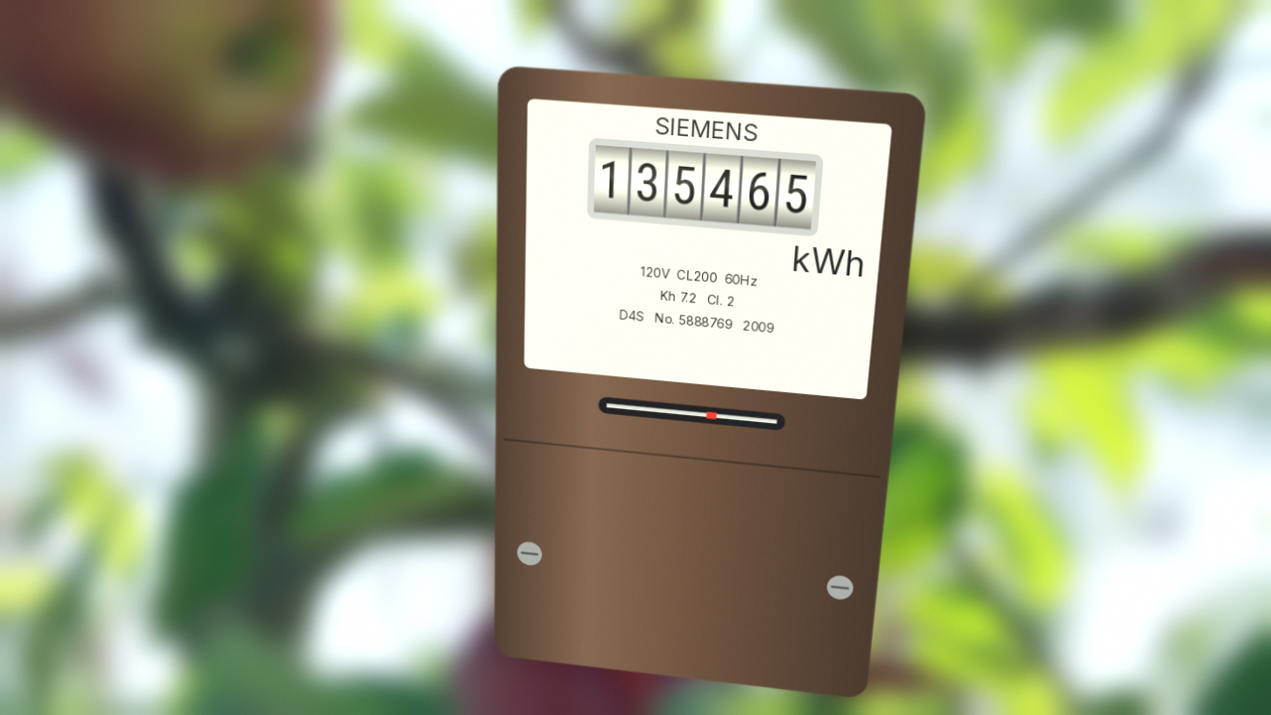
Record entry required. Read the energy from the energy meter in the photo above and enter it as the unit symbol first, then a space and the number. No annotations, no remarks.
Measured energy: kWh 135465
